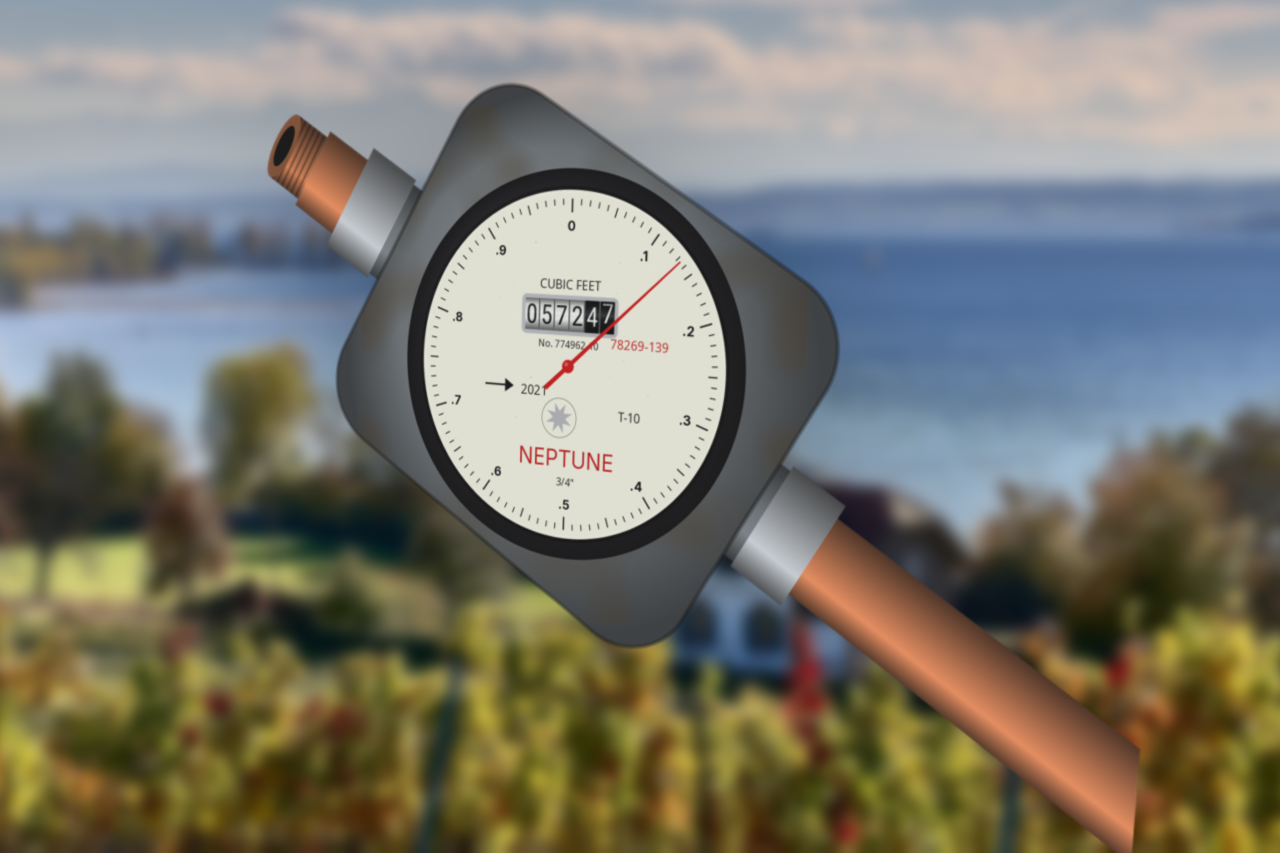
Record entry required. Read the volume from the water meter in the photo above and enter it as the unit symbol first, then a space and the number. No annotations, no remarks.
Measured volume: ft³ 57247.13
